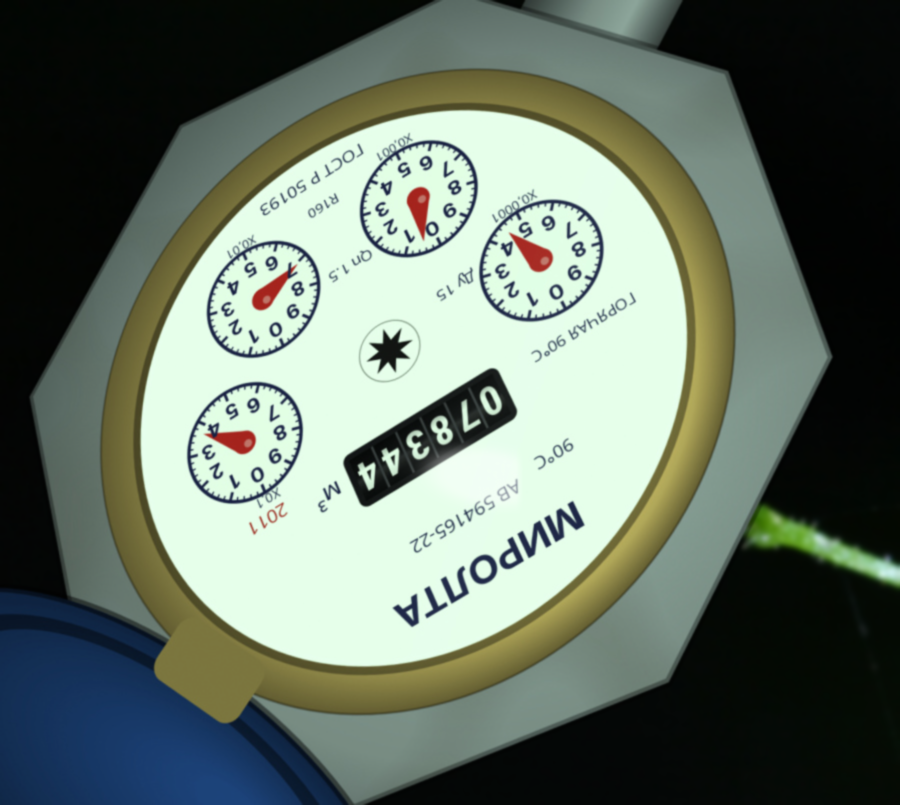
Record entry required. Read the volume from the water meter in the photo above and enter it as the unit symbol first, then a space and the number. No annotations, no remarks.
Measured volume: m³ 78344.3704
